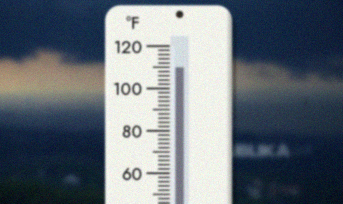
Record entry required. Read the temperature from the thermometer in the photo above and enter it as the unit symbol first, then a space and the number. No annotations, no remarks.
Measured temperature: °F 110
